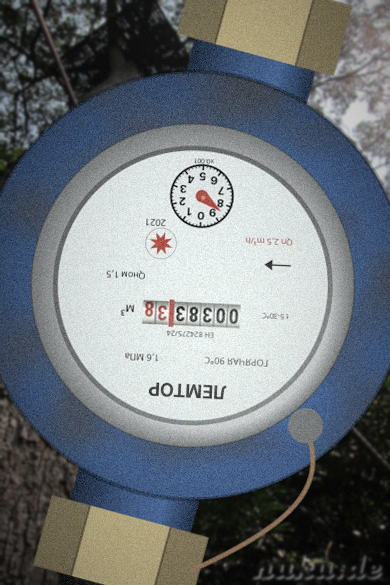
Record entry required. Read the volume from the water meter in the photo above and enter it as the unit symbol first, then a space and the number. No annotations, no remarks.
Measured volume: m³ 383.378
